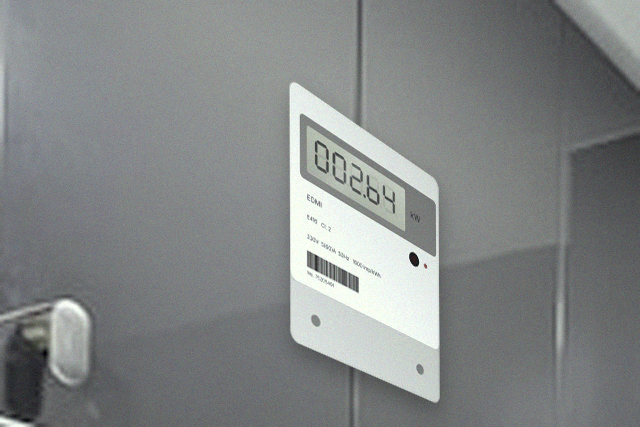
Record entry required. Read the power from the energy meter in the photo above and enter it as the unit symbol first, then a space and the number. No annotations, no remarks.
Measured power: kW 2.64
